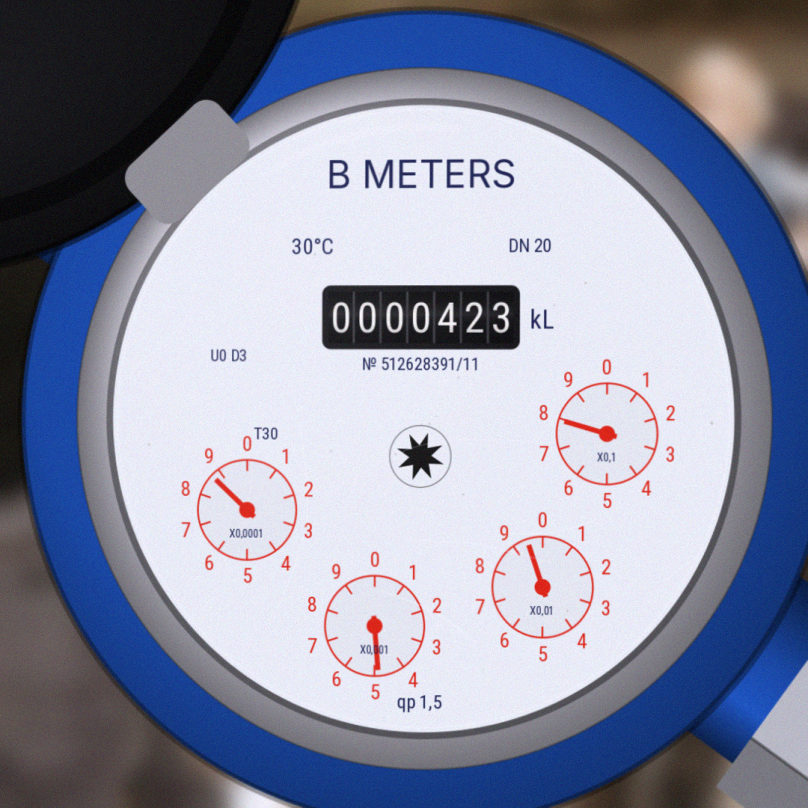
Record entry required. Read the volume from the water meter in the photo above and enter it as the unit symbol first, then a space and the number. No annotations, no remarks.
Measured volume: kL 423.7948
